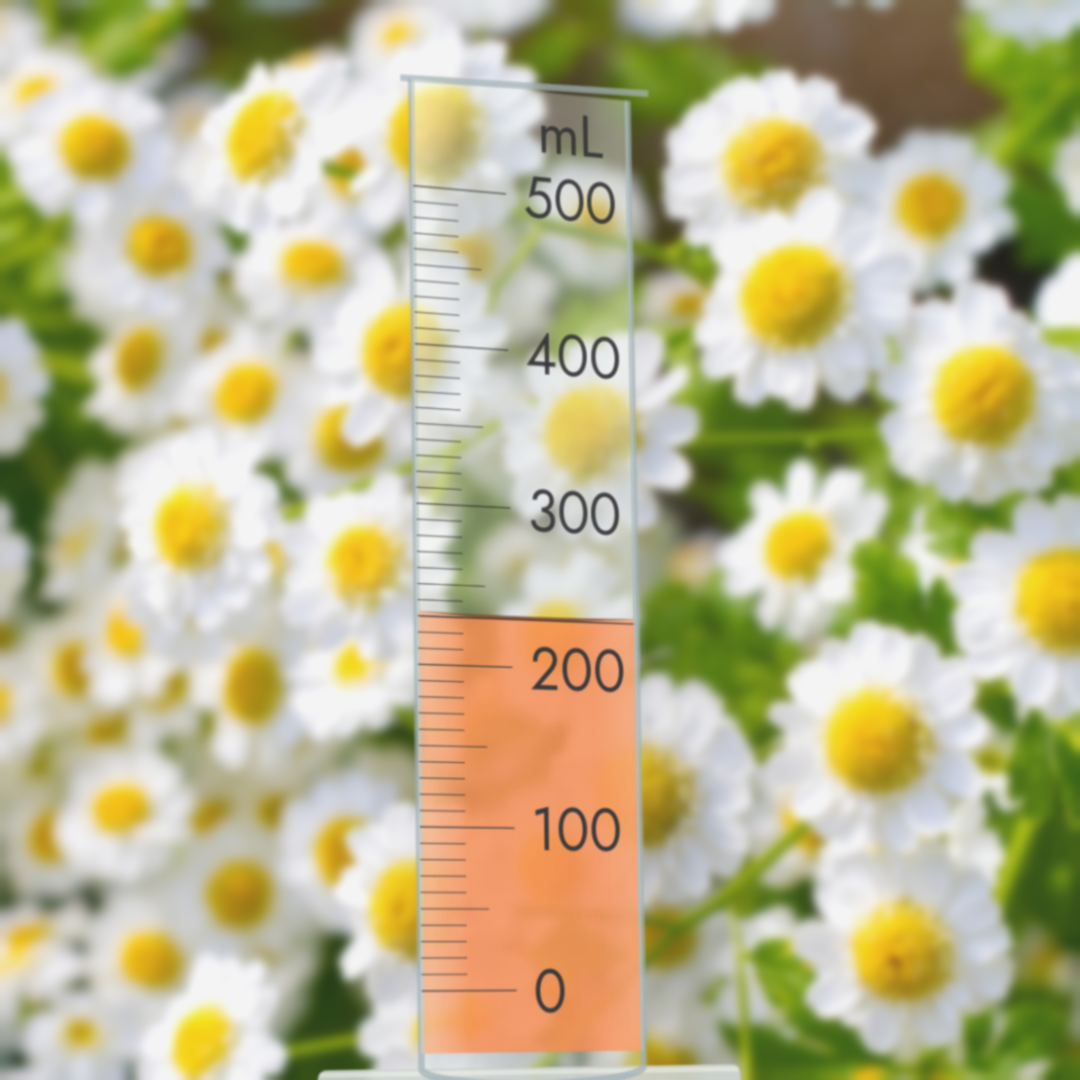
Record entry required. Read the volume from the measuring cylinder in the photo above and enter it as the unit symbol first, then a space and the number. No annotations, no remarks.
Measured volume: mL 230
